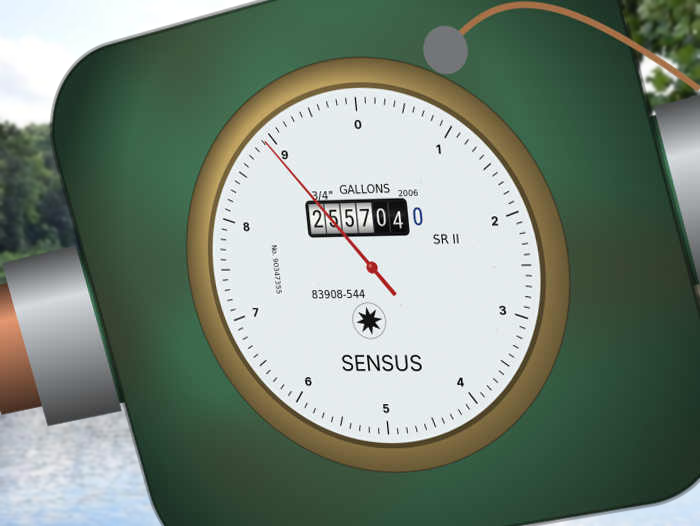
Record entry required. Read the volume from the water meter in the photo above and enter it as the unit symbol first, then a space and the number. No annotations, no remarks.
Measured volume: gal 2557038.9
